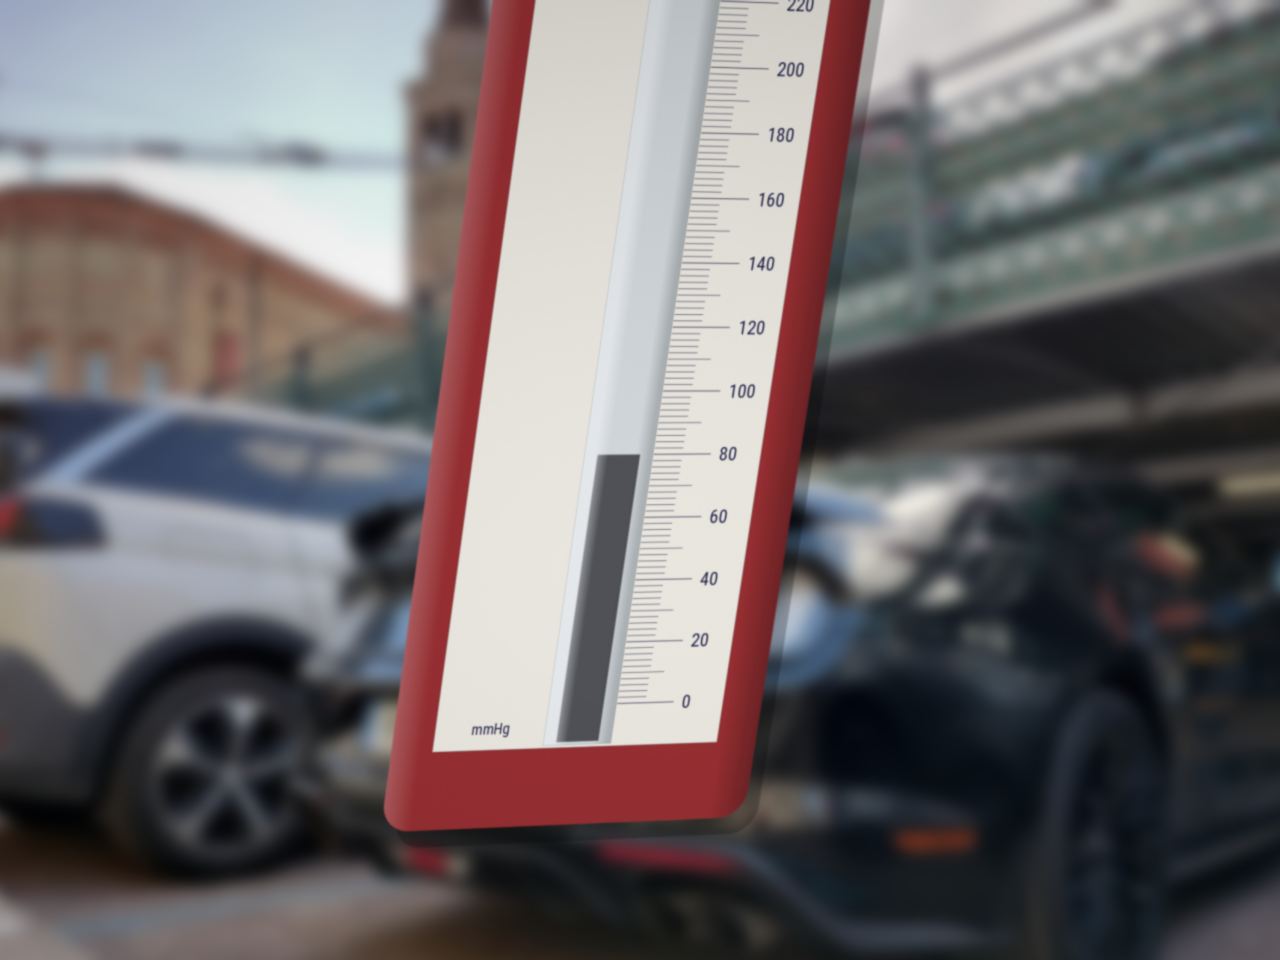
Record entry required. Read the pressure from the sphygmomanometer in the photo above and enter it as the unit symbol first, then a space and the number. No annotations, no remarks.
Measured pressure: mmHg 80
